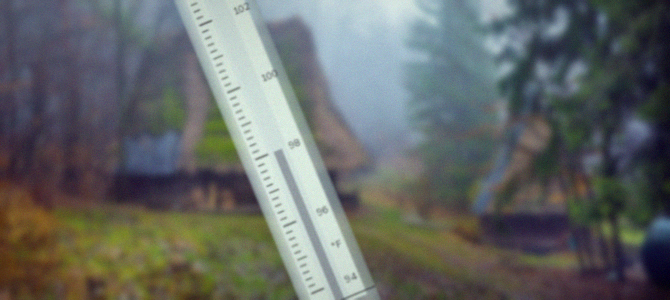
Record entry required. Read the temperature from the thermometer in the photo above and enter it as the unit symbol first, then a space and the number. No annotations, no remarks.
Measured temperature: °F 98
